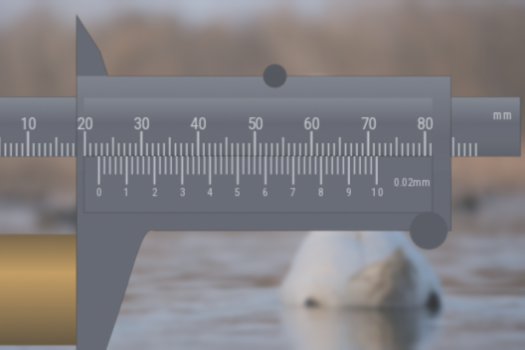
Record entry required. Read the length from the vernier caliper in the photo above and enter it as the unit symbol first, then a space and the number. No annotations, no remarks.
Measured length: mm 22.5
